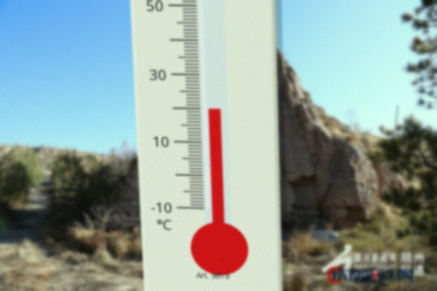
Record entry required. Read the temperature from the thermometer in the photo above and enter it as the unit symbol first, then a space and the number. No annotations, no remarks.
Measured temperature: °C 20
